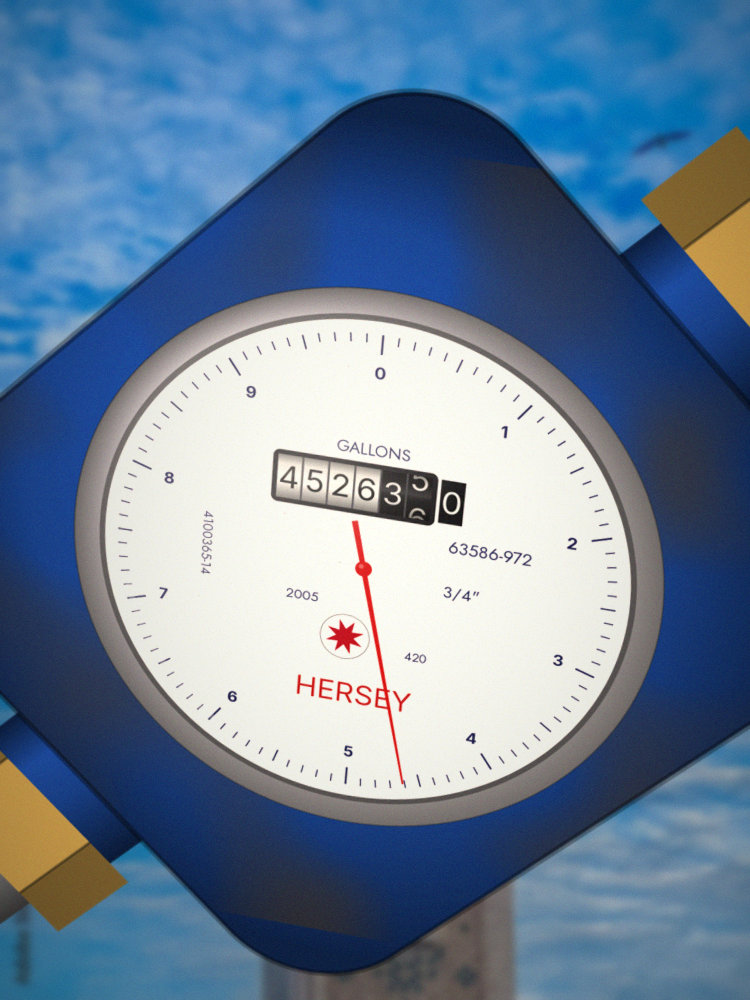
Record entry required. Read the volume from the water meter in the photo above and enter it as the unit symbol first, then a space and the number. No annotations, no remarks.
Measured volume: gal 4526354.6
